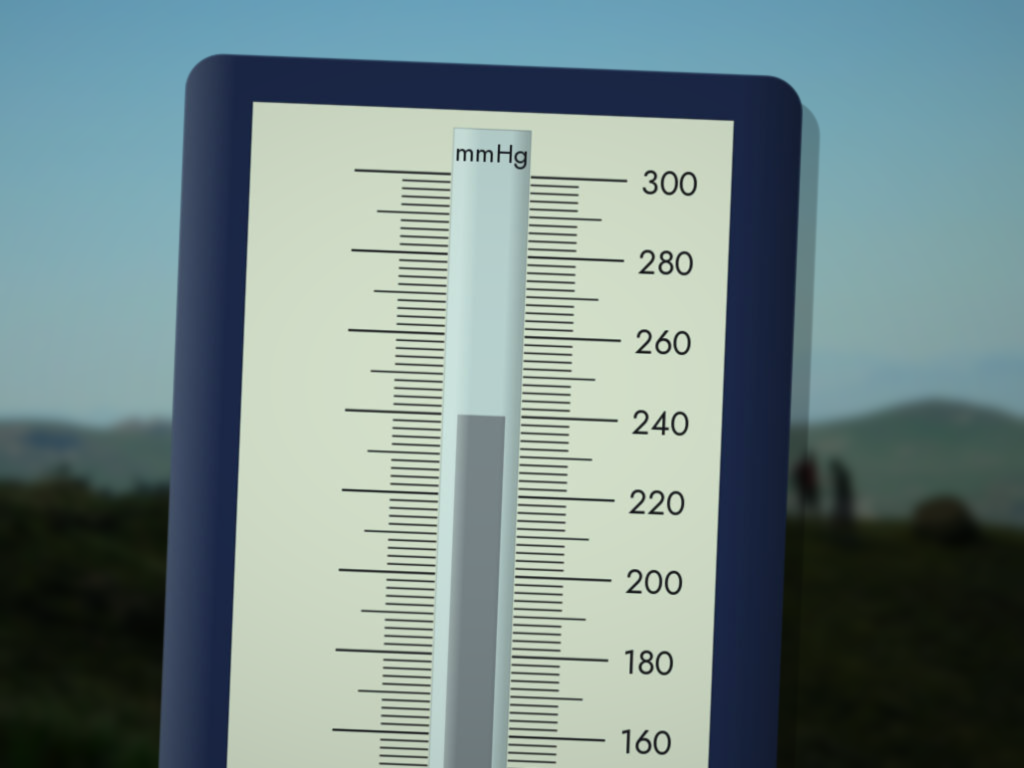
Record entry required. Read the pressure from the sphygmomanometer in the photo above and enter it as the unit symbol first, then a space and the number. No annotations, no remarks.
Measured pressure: mmHg 240
